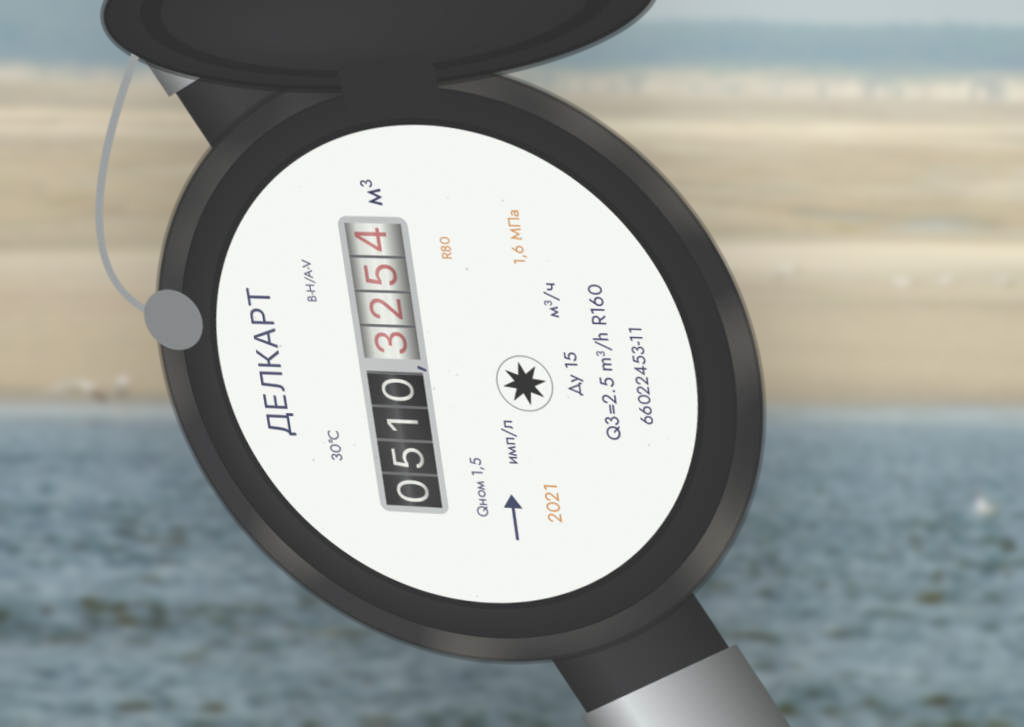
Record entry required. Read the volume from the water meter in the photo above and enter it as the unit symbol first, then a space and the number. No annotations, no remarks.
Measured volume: m³ 510.3254
